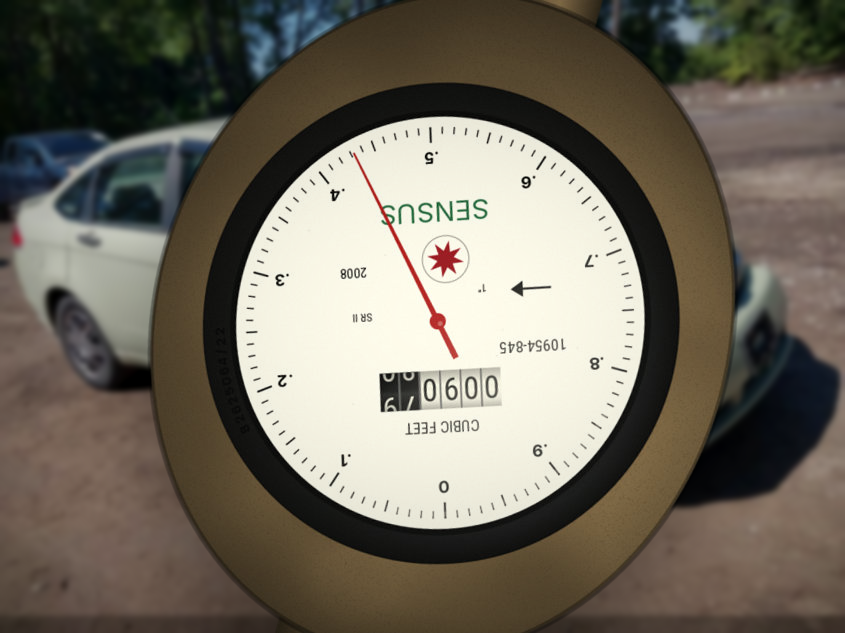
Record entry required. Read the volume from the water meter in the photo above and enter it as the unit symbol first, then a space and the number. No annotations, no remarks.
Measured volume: ft³ 9079.43
